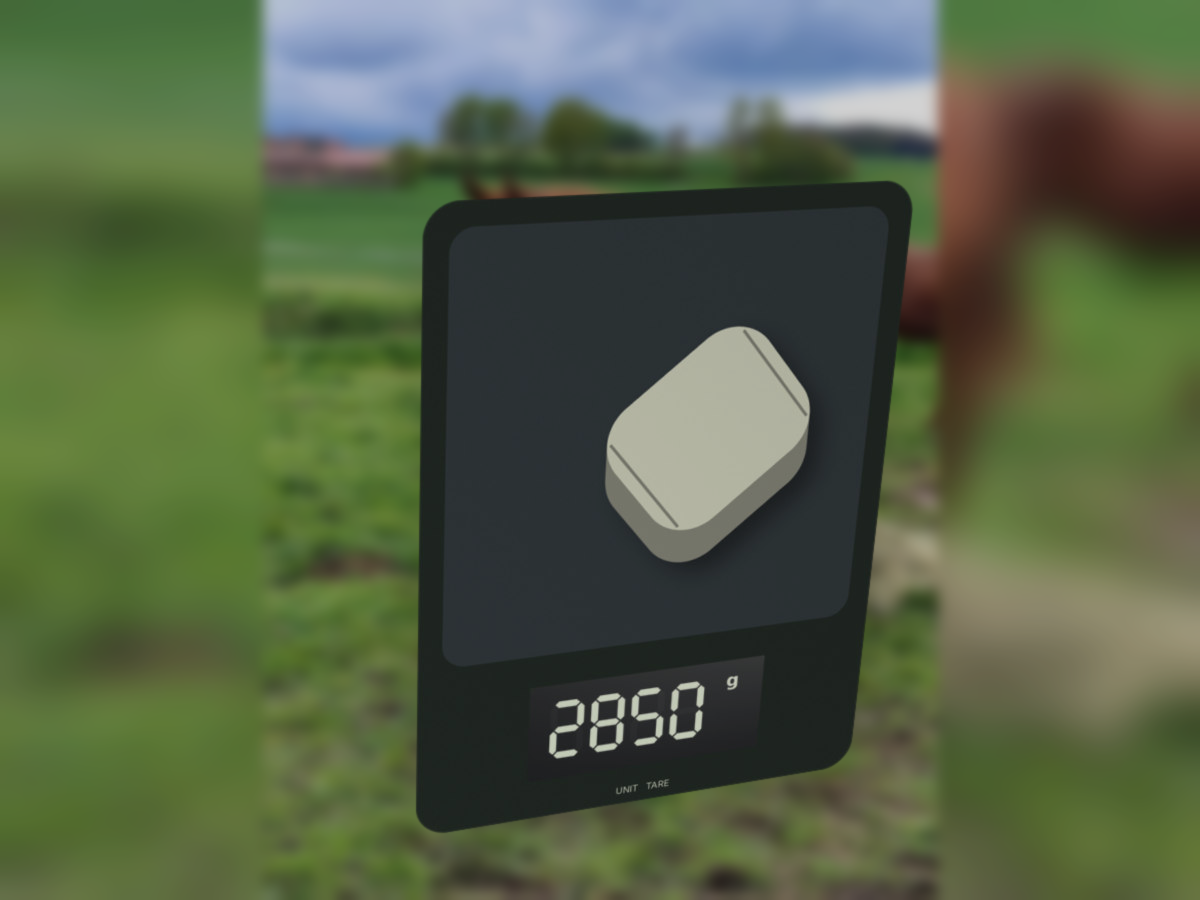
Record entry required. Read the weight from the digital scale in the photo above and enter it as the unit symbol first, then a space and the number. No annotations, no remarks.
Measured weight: g 2850
